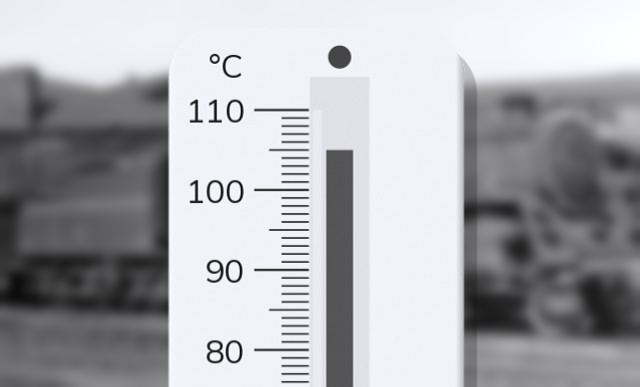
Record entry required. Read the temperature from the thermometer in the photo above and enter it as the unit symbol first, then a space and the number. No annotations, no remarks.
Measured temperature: °C 105
